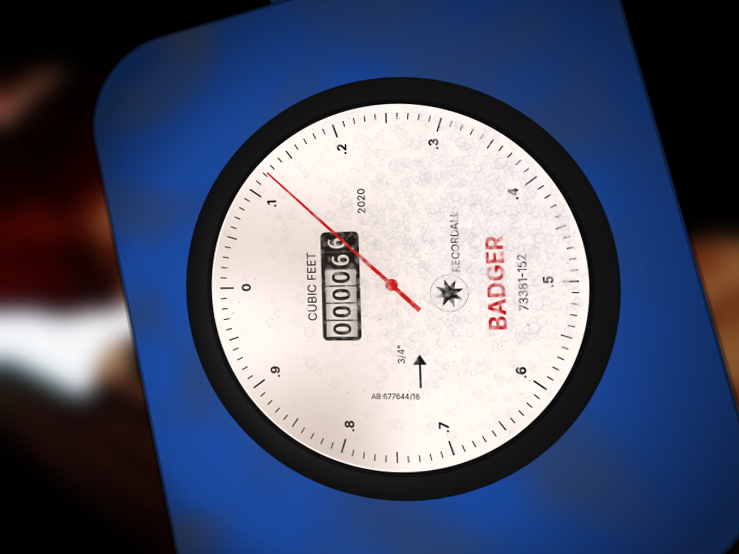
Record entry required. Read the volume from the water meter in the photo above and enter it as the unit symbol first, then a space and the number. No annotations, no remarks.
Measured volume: ft³ 66.12
